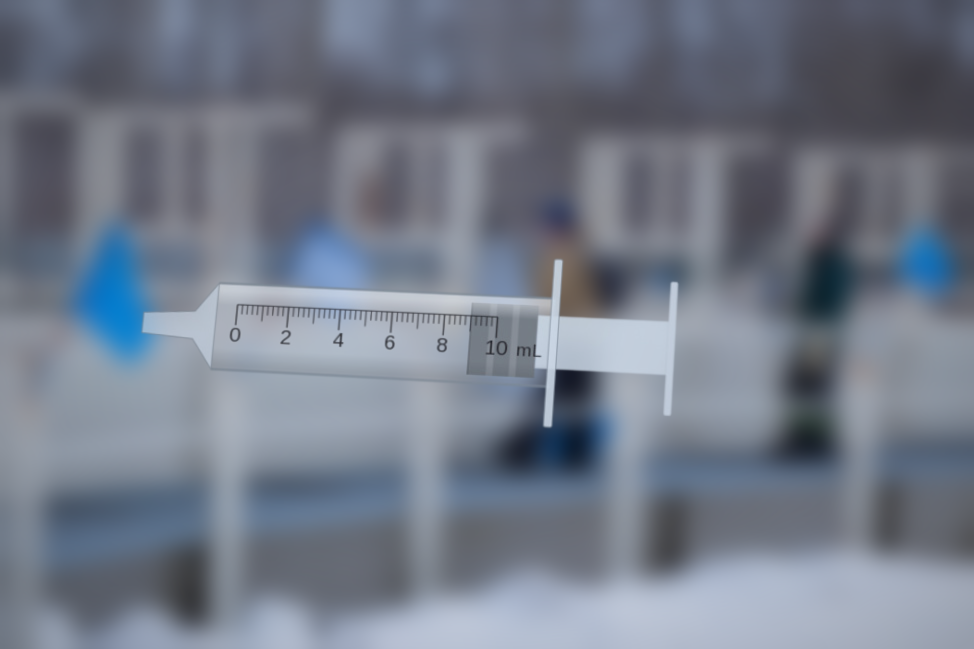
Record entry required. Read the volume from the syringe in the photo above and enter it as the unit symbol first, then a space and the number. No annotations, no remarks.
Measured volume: mL 9
